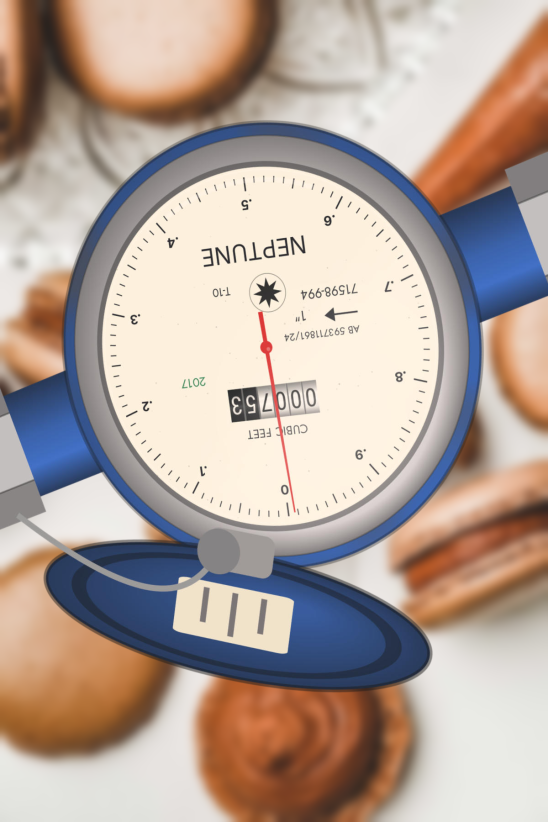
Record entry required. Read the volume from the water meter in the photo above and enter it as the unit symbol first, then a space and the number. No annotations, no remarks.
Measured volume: ft³ 752.99
